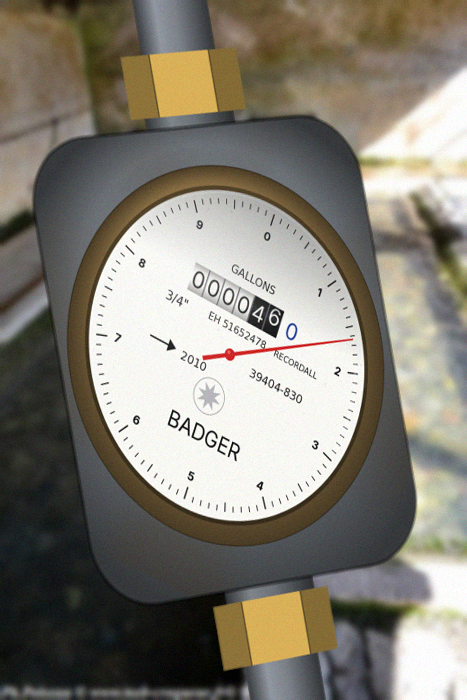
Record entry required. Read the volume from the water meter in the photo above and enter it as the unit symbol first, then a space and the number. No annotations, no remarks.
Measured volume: gal 461.6
